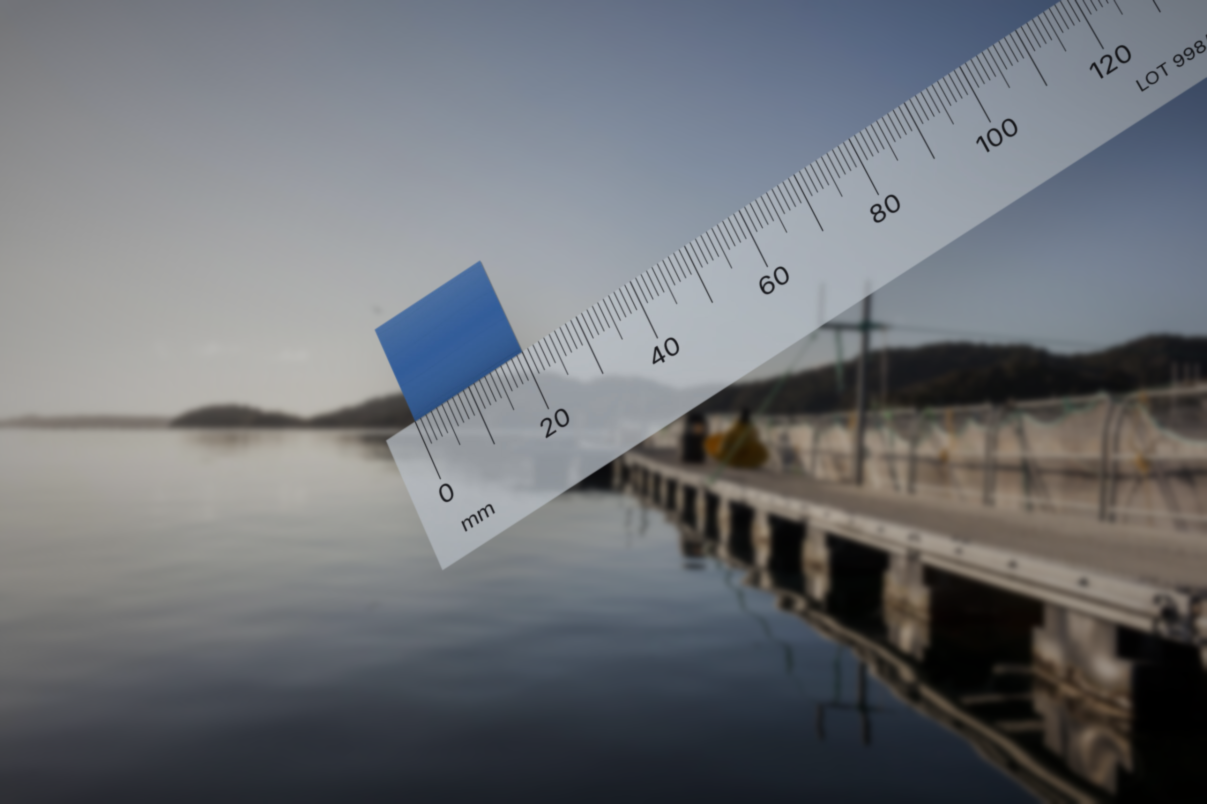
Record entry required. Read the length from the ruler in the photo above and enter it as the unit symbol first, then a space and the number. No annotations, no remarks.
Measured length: mm 20
